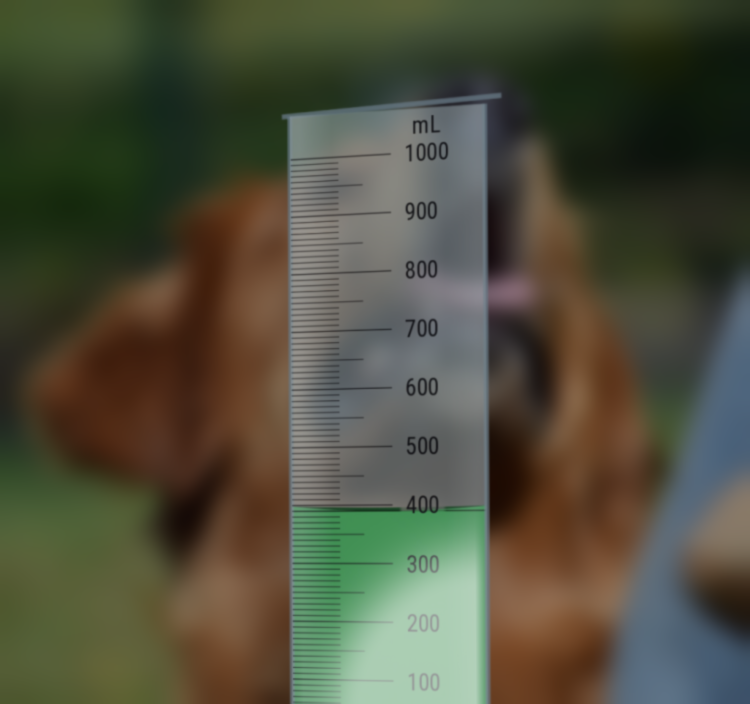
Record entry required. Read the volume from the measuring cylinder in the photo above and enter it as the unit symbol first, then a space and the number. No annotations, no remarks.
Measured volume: mL 390
